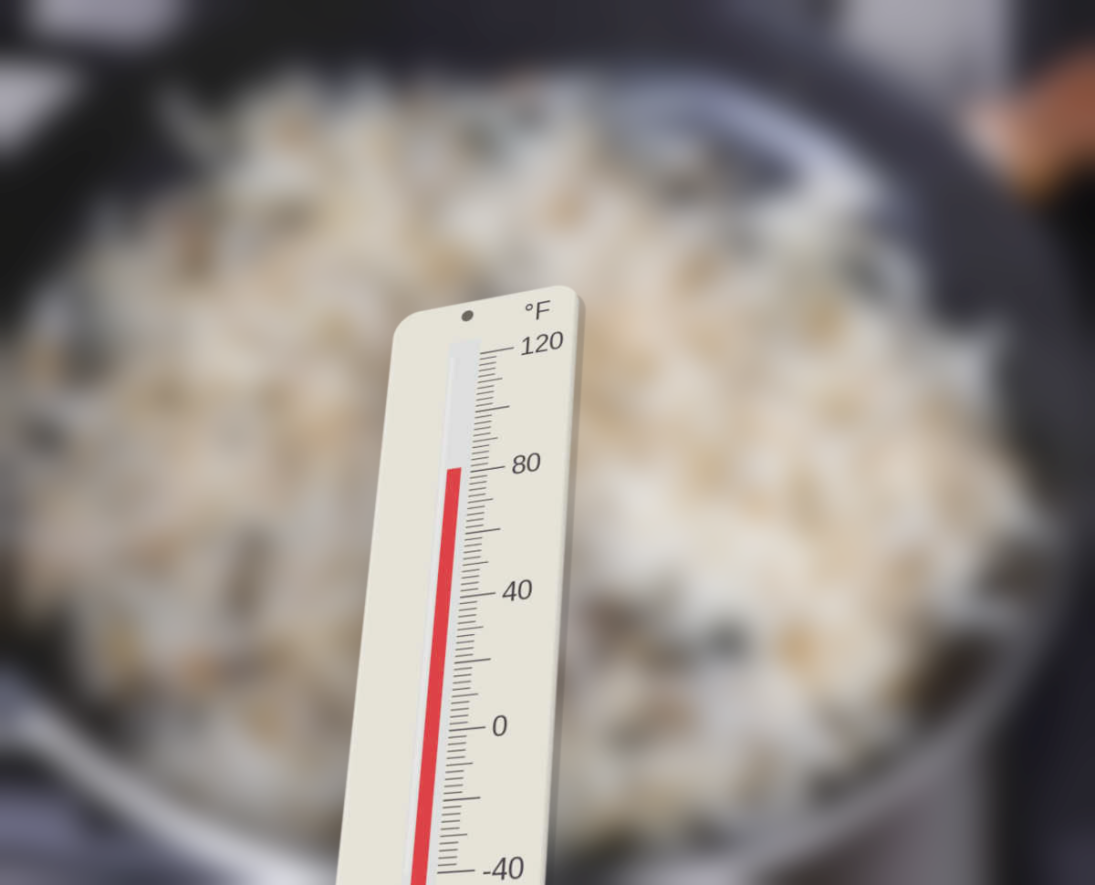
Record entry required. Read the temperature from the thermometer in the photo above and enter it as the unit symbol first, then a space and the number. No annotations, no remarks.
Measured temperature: °F 82
